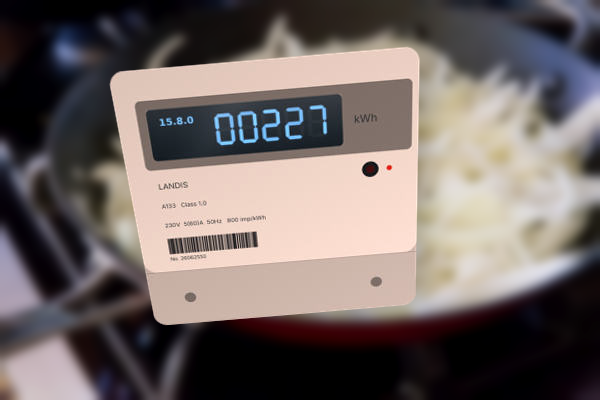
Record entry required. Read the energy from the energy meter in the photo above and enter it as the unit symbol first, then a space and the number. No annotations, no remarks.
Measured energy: kWh 227
